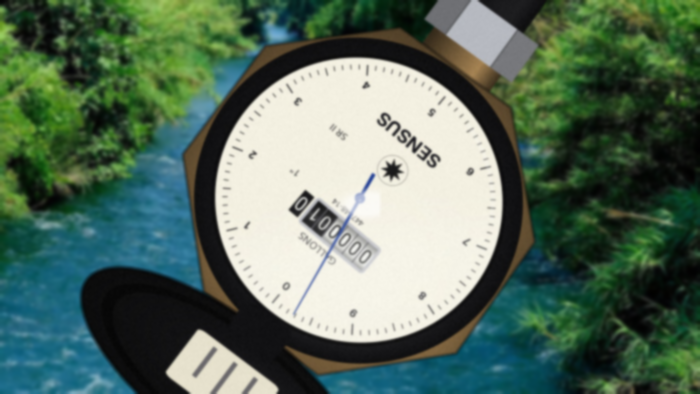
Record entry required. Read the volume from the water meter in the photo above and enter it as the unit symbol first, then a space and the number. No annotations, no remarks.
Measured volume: gal 9.7
